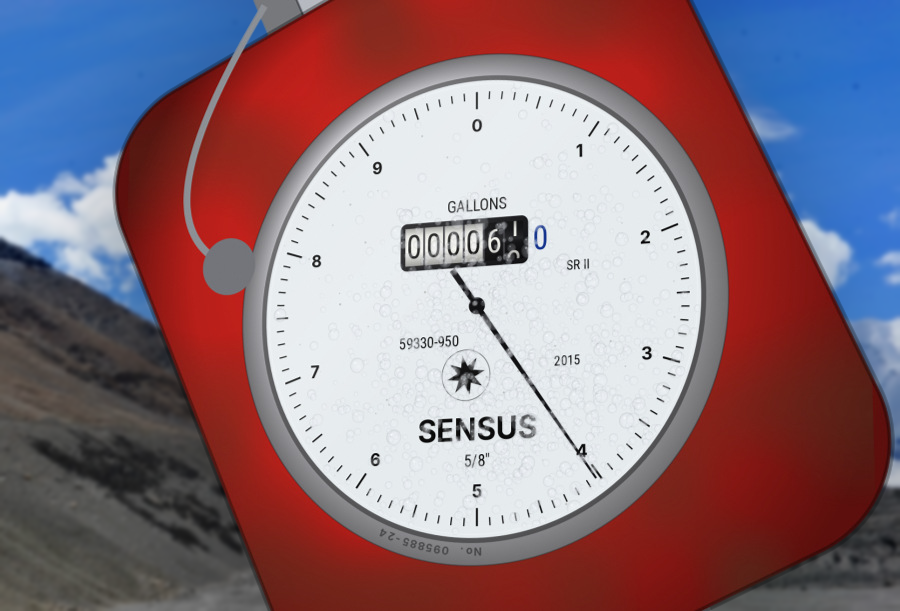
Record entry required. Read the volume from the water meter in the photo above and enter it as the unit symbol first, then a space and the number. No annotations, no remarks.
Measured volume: gal 614.0
